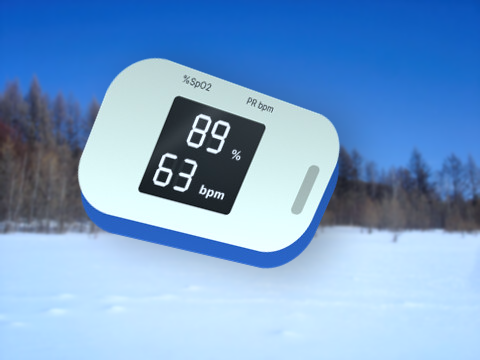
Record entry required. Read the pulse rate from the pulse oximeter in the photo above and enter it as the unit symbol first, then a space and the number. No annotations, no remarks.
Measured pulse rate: bpm 63
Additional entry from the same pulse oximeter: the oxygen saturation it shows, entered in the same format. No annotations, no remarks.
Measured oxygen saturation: % 89
